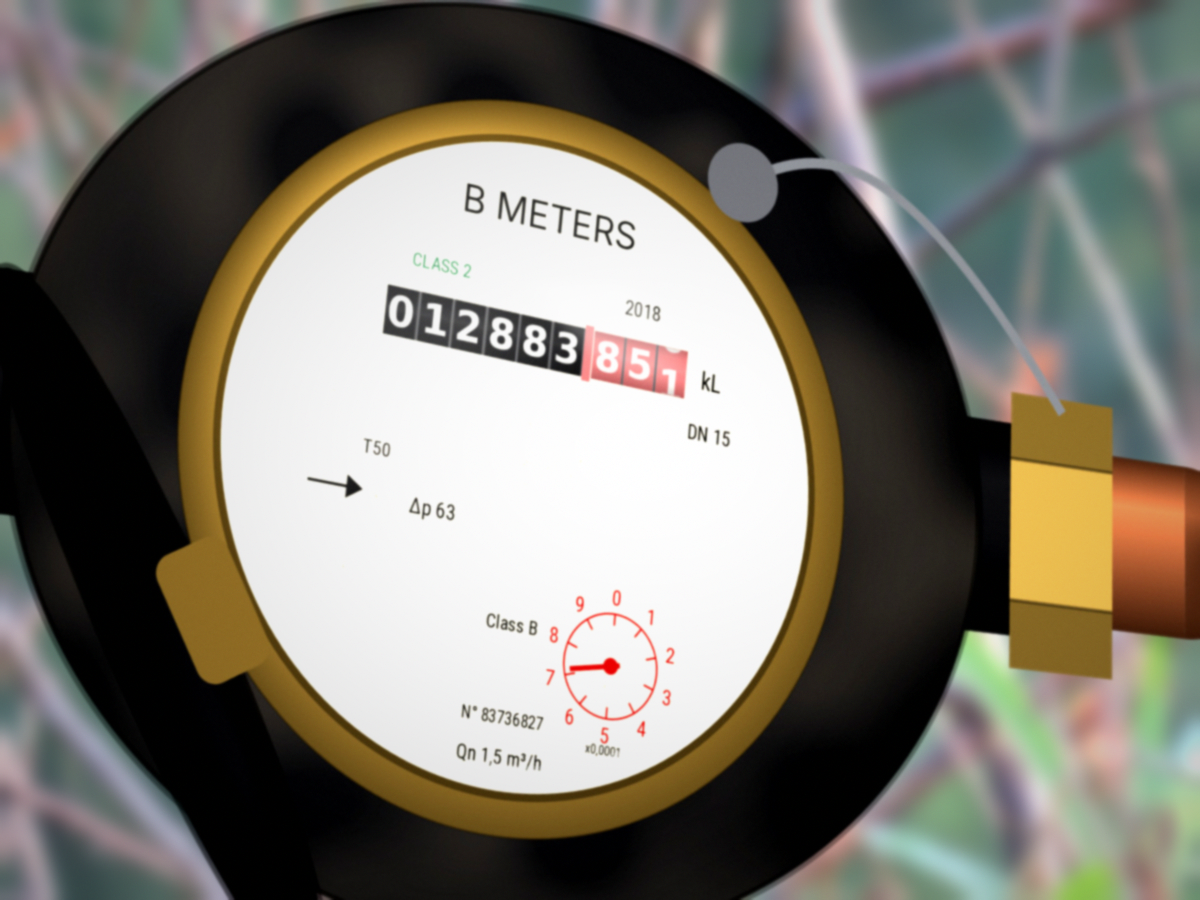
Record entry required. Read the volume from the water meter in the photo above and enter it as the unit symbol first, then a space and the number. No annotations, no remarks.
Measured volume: kL 12883.8507
